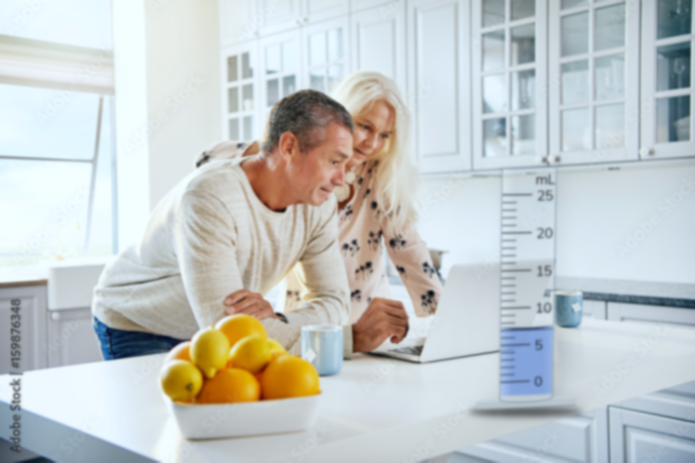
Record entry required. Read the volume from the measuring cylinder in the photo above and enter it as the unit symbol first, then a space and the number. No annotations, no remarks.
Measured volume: mL 7
